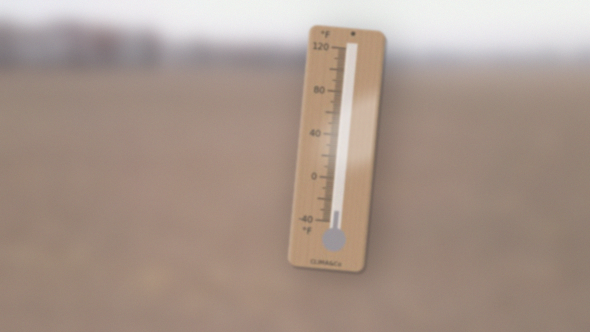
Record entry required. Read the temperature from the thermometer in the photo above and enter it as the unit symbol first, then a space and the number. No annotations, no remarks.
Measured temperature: °F -30
